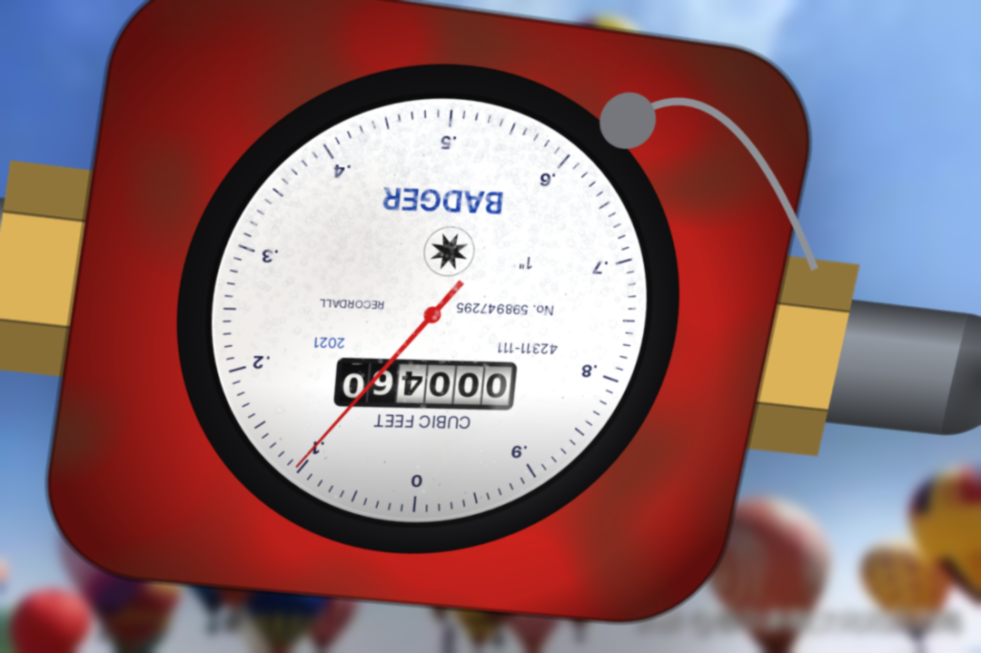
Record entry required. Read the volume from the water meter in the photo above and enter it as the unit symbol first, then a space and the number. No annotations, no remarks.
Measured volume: ft³ 460.10
